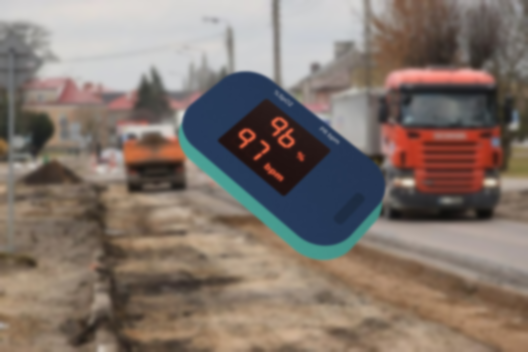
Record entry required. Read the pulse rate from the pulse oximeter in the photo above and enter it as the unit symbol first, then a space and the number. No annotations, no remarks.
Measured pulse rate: bpm 97
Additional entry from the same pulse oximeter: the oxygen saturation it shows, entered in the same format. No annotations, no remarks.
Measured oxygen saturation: % 96
